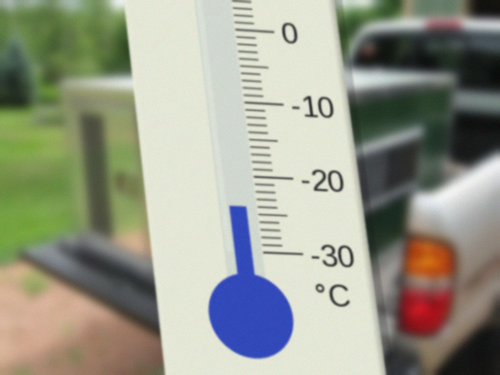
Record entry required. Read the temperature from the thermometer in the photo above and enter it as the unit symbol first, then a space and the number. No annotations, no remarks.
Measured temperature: °C -24
